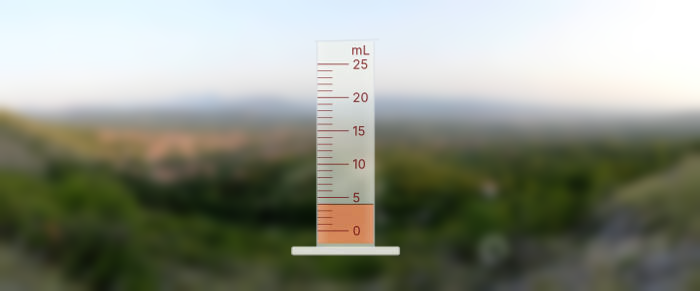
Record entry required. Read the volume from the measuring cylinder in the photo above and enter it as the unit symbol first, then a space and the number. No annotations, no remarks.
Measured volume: mL 4
